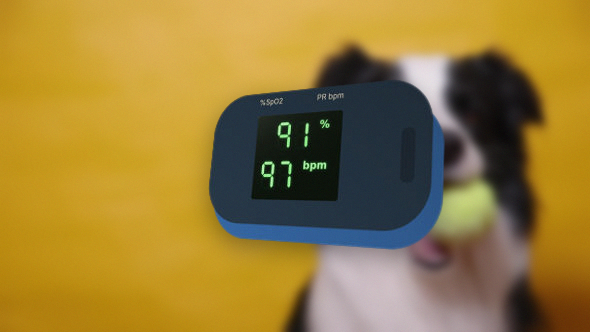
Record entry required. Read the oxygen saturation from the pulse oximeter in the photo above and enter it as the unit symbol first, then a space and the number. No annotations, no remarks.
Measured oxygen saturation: % 91
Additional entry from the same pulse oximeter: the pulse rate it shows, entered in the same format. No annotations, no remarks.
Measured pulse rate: bpm 97
